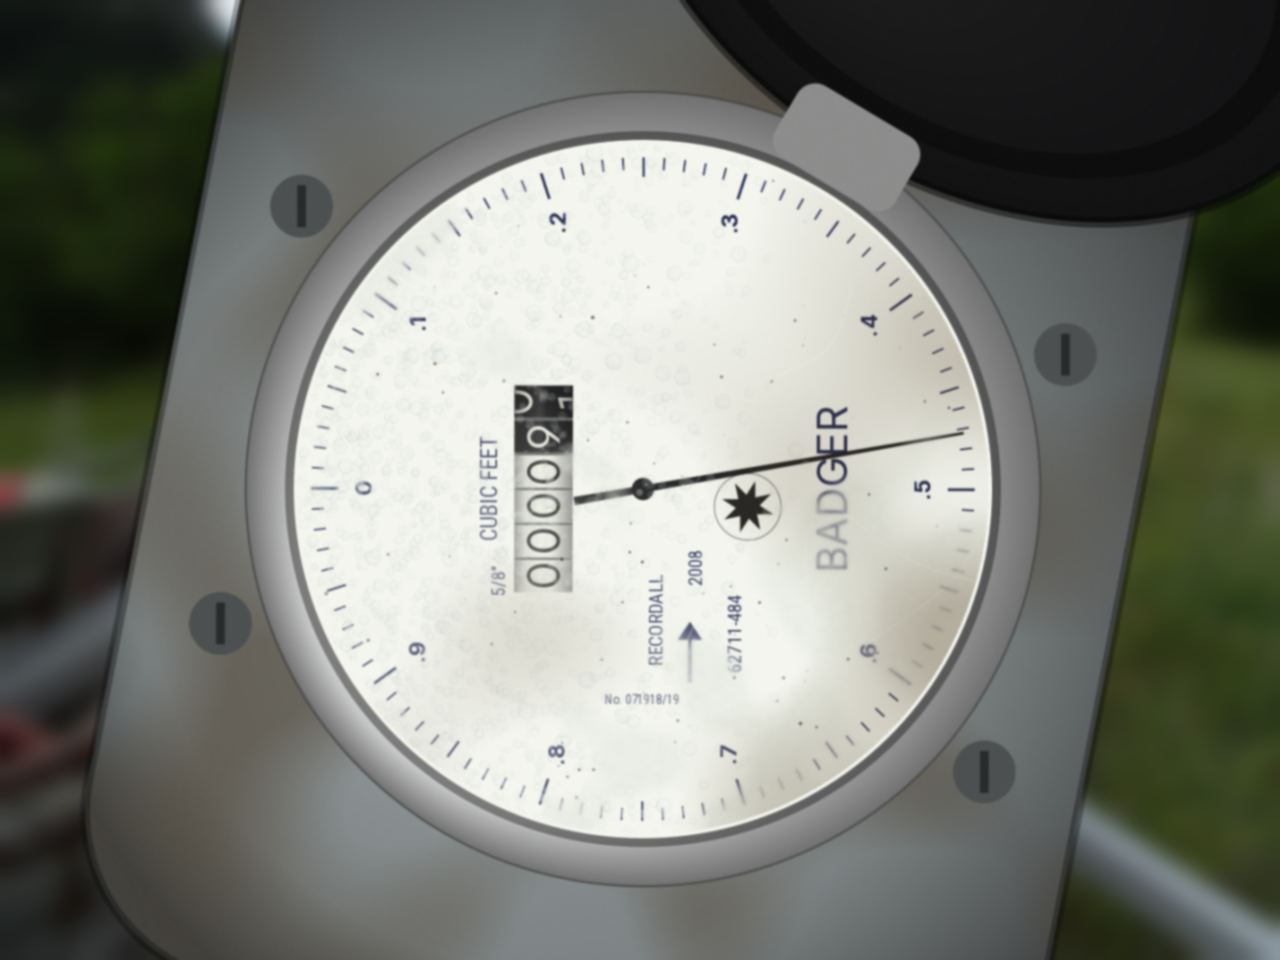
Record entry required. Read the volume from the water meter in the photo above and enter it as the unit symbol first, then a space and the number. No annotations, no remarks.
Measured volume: ft³ 90.47
